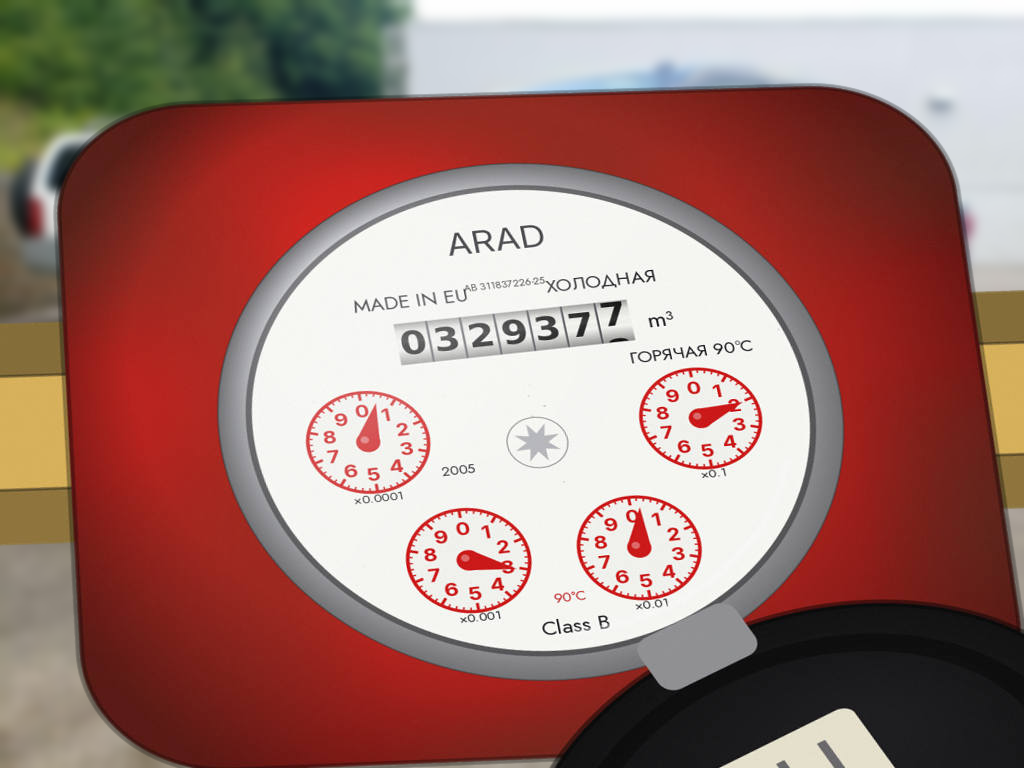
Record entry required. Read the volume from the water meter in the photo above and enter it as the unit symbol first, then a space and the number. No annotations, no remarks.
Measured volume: m³ 329377.2030
